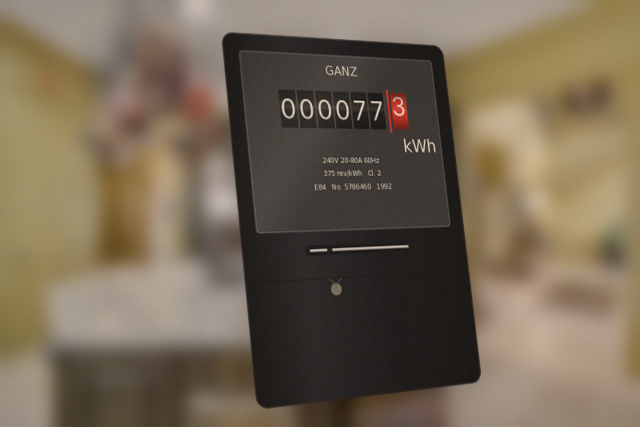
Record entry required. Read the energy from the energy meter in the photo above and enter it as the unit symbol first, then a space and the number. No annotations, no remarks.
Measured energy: kWh 77.3
